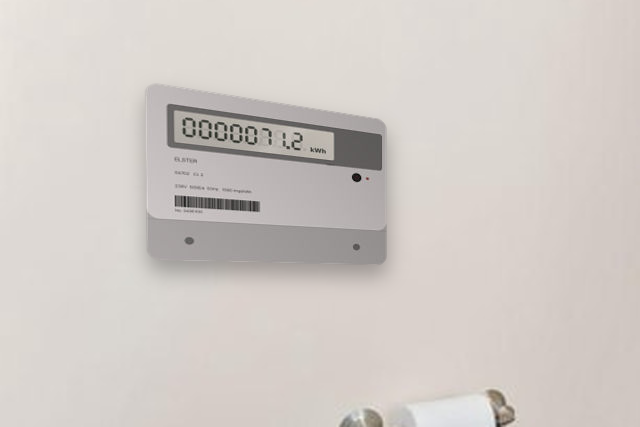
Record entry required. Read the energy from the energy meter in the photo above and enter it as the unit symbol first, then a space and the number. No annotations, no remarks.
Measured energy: kWh 71.2
